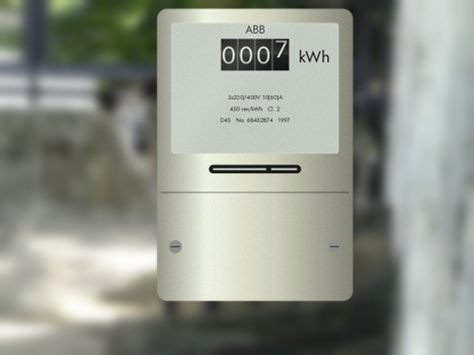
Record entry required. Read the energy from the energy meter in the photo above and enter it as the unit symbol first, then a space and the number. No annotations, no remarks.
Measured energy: kWh 7
